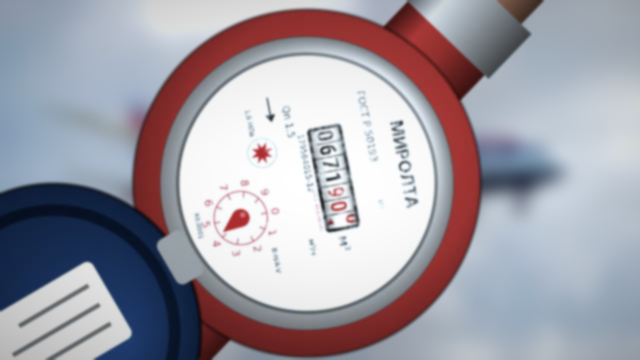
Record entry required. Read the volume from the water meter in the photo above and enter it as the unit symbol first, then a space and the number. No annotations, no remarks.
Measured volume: m³ 671.9004
